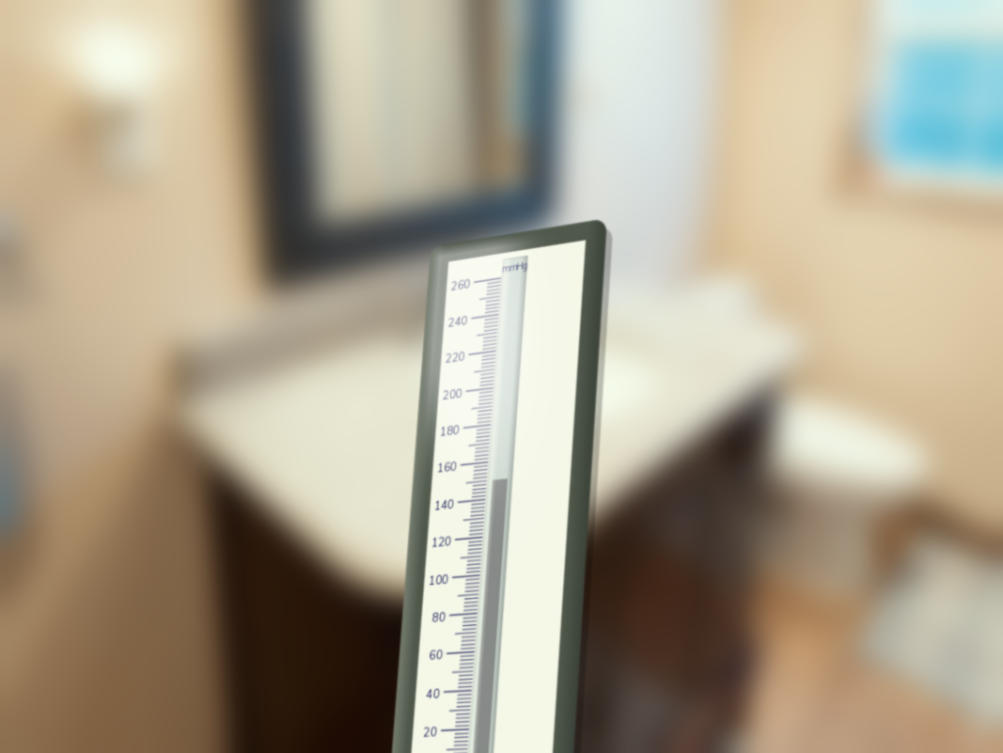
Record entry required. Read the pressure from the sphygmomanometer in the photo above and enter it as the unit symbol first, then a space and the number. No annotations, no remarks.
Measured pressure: mmHg 150
